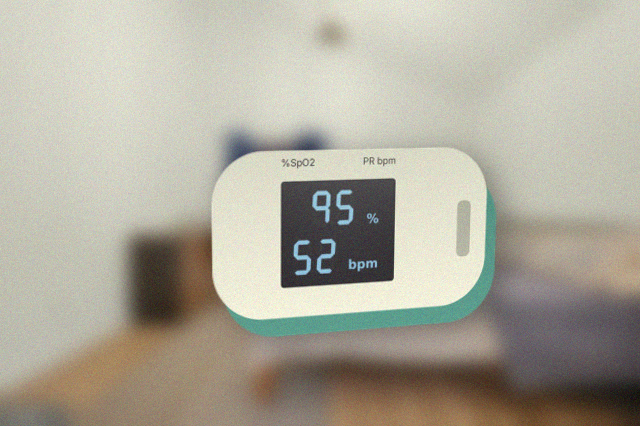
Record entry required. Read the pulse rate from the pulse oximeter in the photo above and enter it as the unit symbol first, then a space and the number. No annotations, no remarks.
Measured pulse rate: bpm 52
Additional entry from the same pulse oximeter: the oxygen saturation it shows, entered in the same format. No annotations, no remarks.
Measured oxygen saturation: % 95
